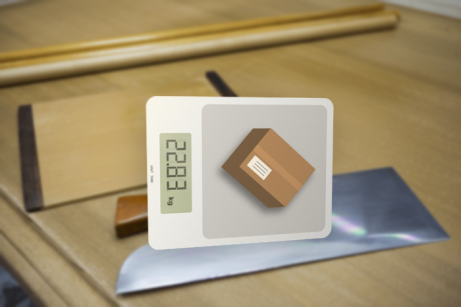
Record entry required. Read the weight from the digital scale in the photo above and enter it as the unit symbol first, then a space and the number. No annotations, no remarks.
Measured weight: kg 22.83
